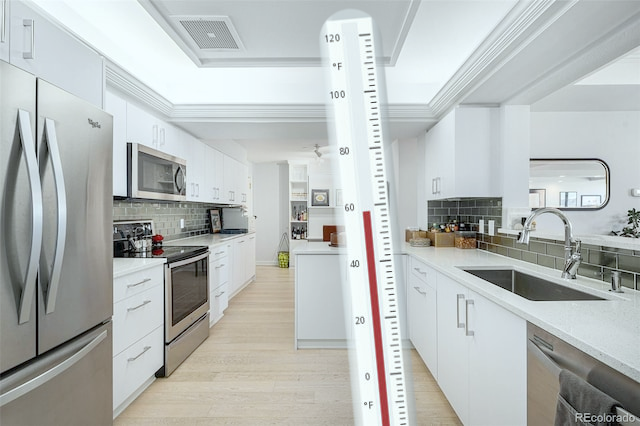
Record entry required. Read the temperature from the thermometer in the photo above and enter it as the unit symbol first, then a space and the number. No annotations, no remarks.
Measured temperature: °F 58
